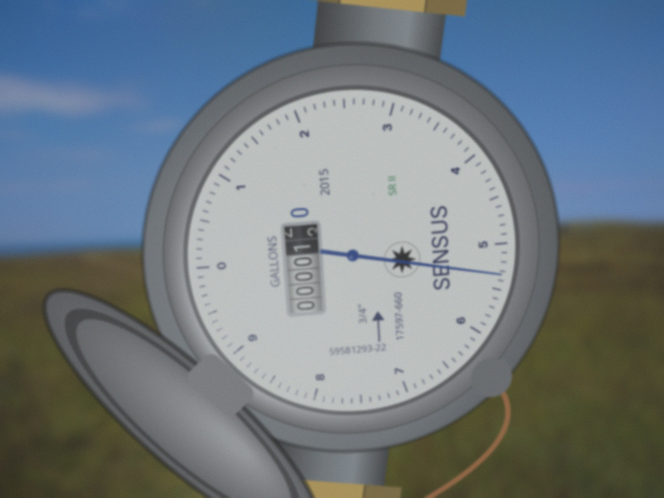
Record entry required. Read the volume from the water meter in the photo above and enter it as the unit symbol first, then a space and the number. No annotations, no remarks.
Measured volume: gal 125.3
